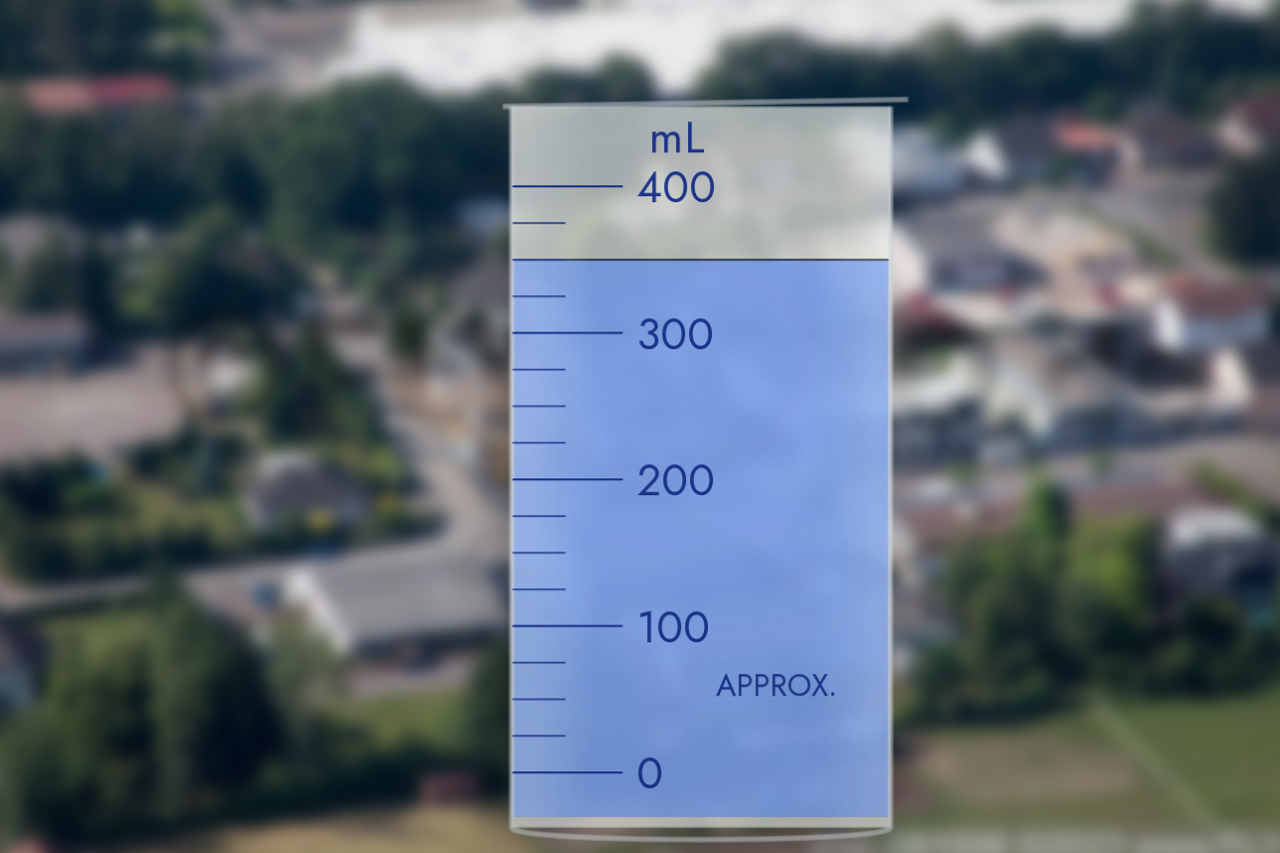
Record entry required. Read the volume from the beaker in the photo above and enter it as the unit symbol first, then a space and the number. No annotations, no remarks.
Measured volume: mL 350
